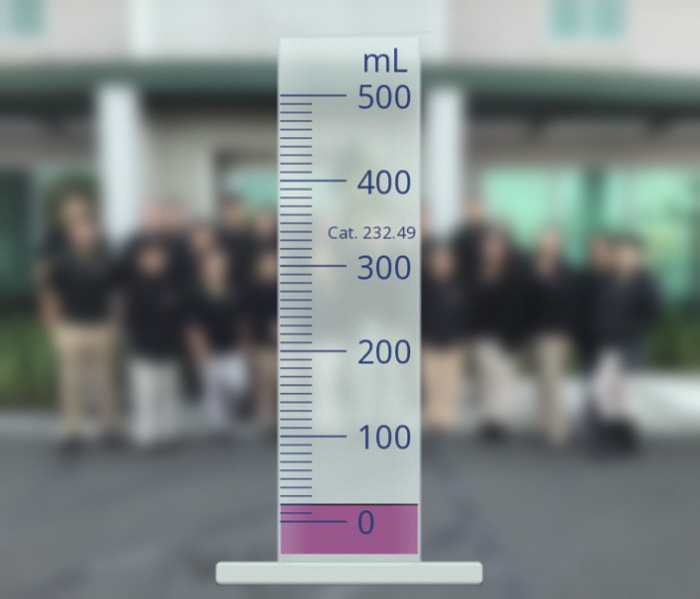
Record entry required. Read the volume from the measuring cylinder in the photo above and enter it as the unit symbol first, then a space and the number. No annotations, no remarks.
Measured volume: mL 20
